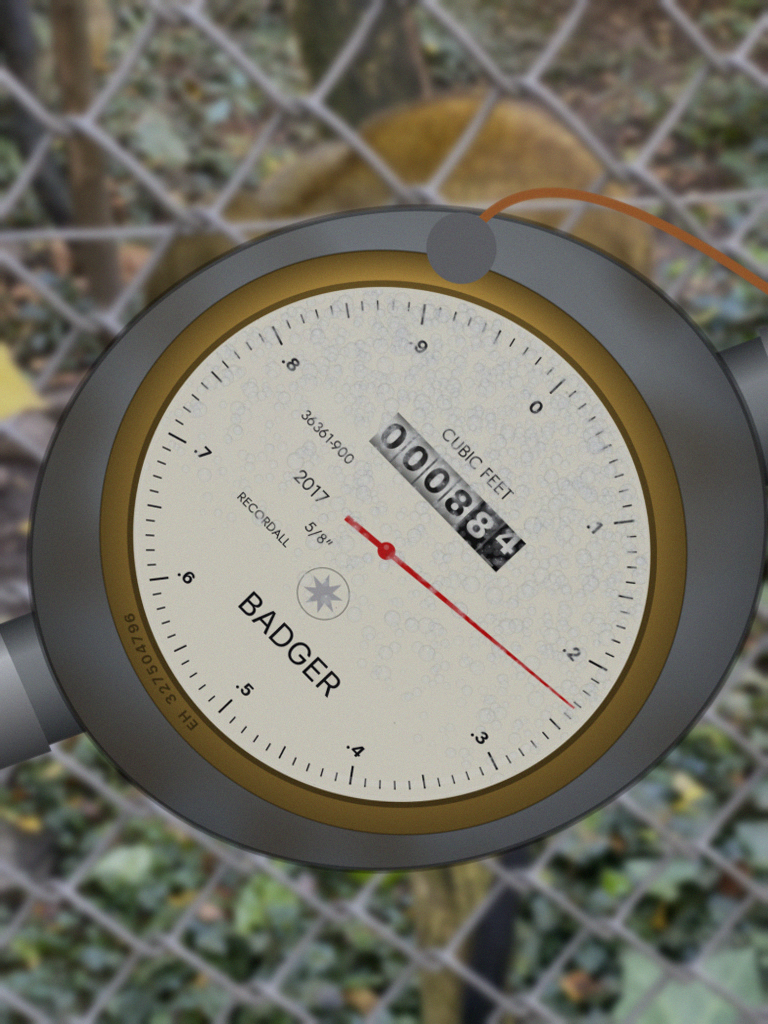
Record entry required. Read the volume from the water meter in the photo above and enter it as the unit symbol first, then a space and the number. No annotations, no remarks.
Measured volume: ft³ 884.23
